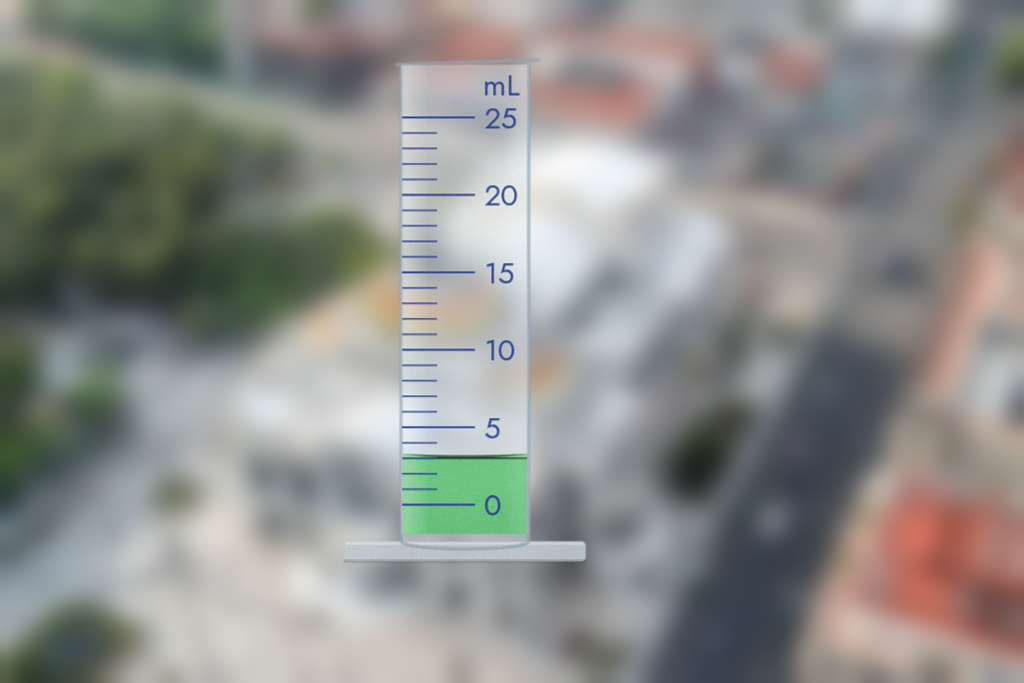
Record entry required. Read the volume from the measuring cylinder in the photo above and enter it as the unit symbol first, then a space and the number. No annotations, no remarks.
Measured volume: mL 3
